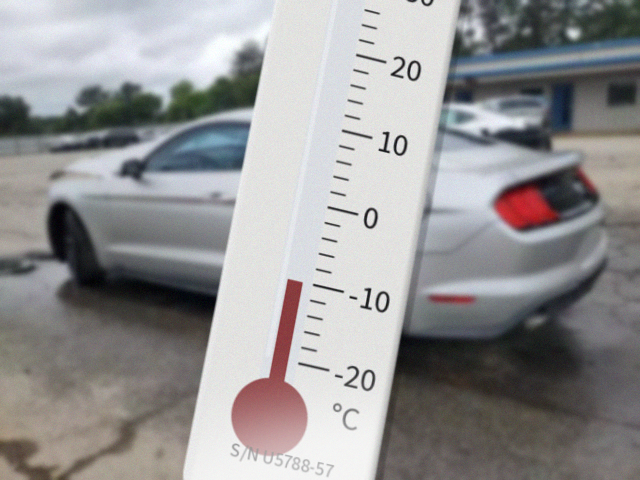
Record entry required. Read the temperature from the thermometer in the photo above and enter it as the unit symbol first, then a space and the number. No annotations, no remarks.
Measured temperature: °C -10
